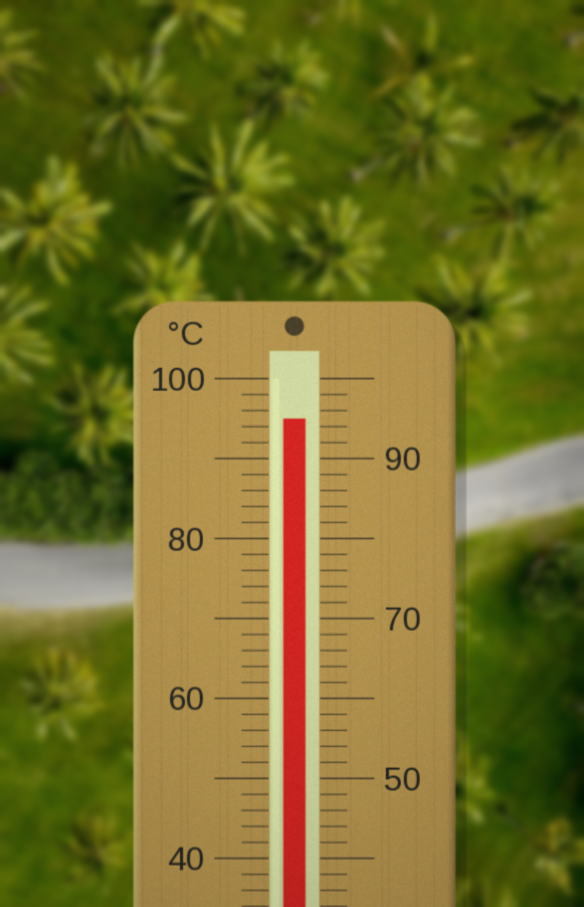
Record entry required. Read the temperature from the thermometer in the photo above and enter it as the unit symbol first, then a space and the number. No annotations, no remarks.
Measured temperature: °C 95
